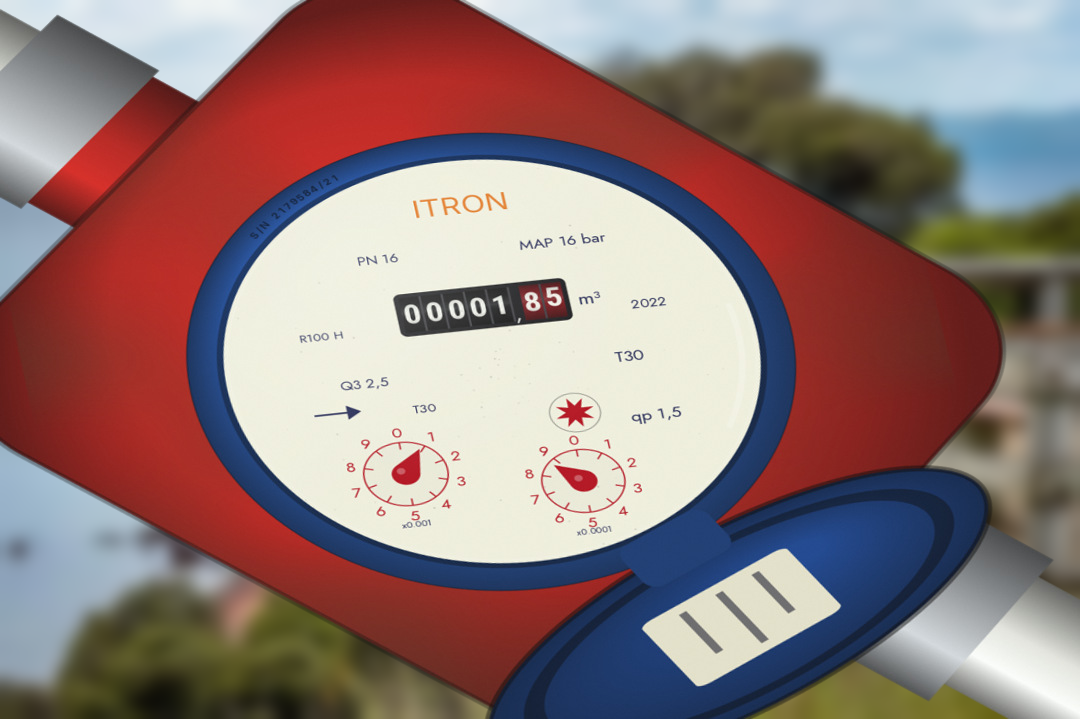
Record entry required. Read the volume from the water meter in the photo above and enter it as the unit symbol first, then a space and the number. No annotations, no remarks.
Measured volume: m³ 1.8508
